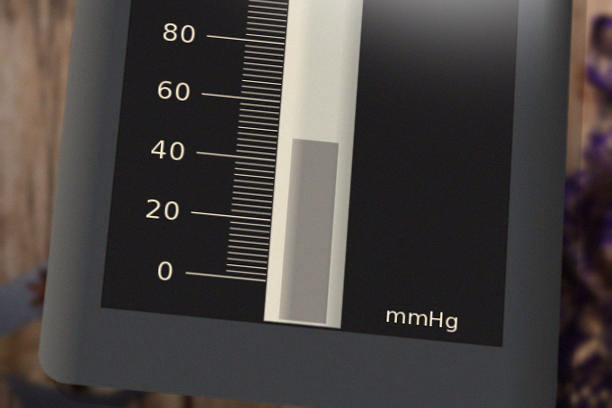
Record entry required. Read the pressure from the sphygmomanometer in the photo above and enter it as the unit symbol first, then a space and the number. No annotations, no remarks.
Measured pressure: mmHg 48
